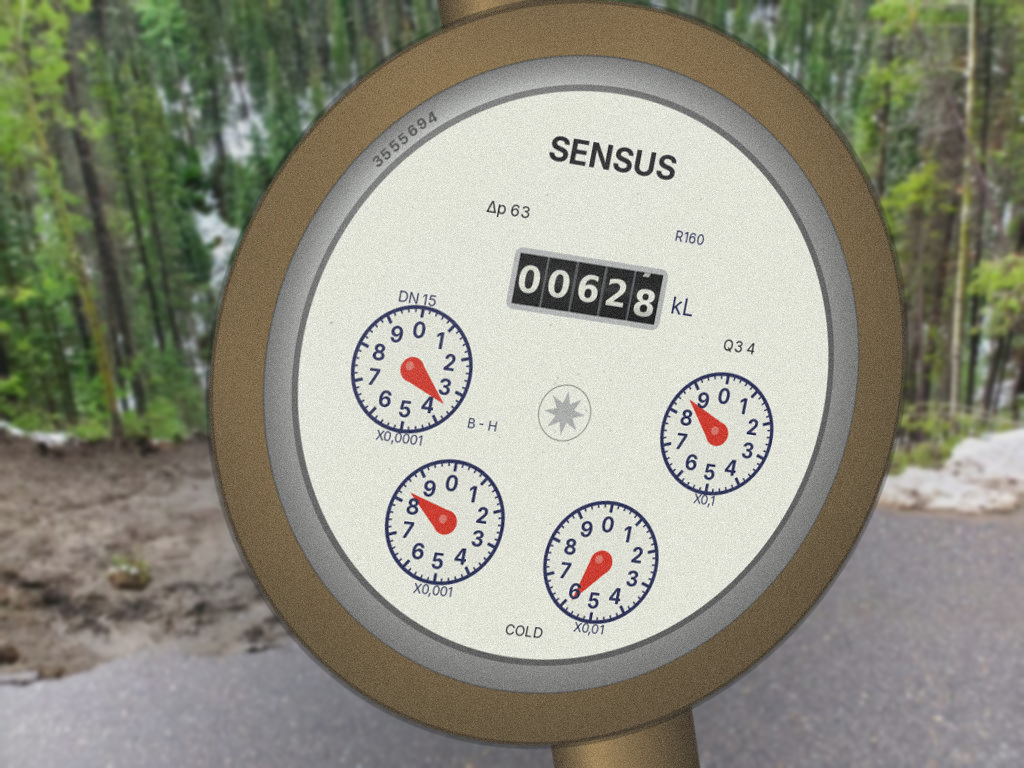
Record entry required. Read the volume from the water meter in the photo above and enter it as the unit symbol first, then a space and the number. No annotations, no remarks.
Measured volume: kL 627.8583
